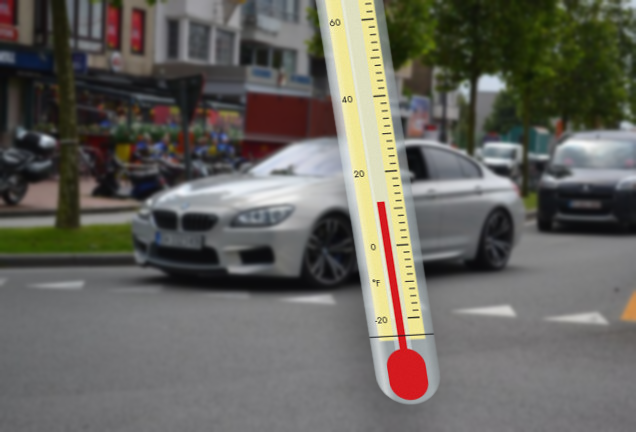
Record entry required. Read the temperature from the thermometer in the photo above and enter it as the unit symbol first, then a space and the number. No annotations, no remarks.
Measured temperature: °F 12
